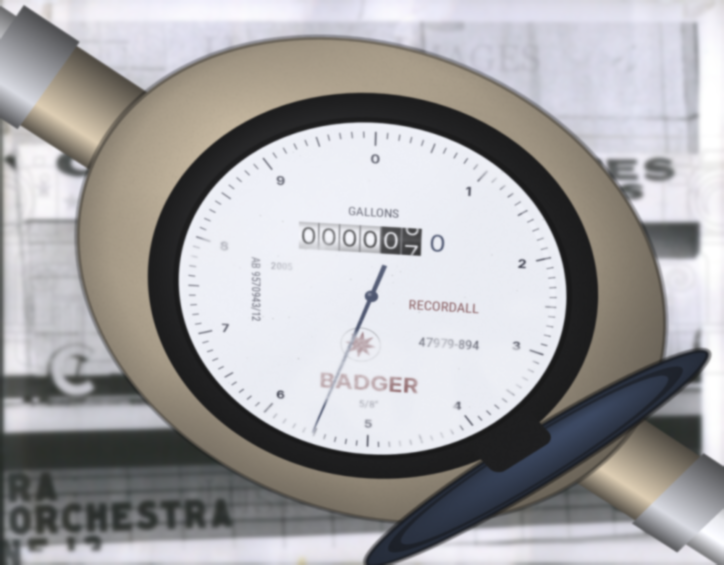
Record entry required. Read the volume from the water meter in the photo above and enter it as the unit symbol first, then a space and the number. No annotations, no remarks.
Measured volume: gal 65.5
